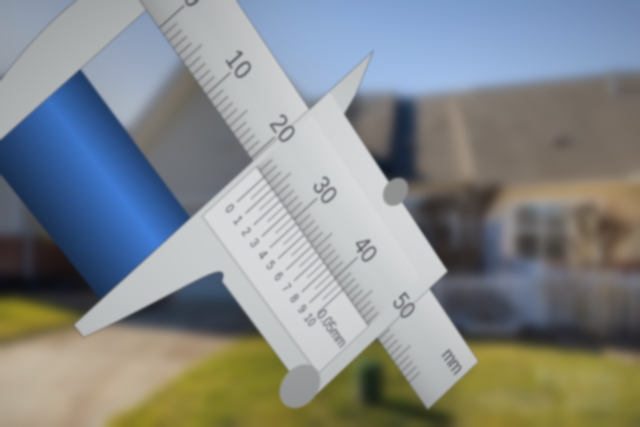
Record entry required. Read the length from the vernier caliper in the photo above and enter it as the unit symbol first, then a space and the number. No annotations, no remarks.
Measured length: mm 23.0
